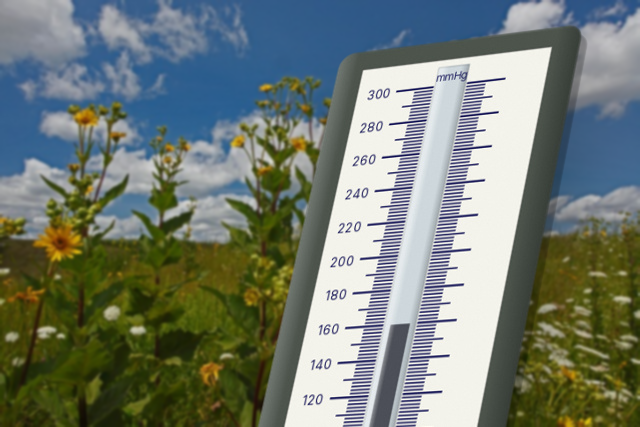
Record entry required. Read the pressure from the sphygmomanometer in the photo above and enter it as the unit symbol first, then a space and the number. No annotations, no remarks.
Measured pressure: mmHg 160
